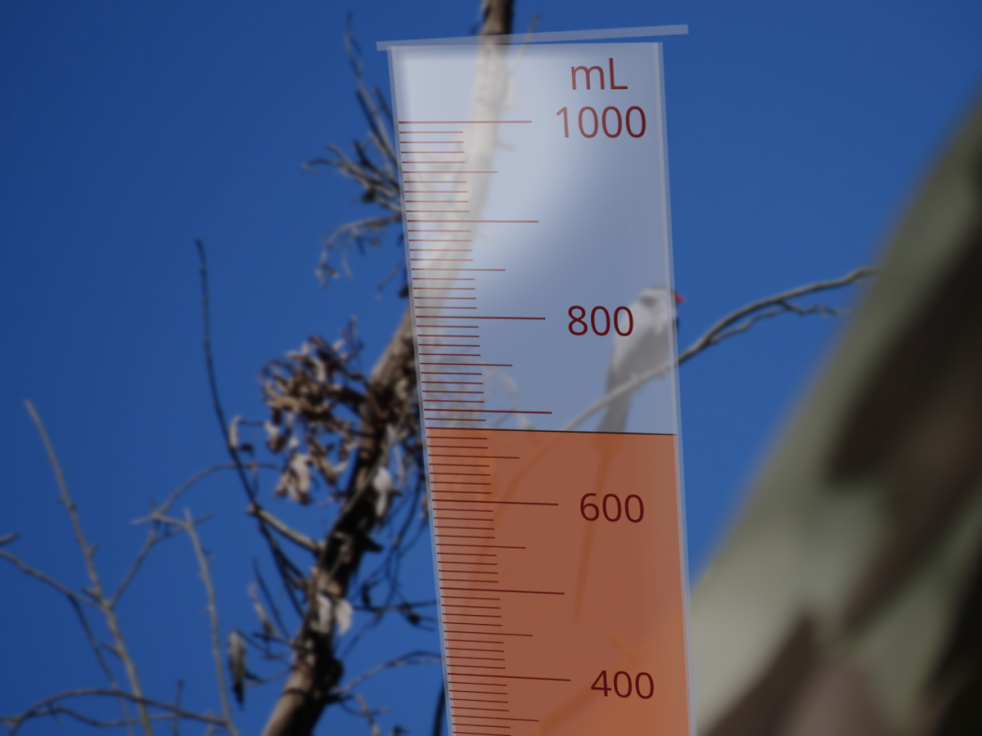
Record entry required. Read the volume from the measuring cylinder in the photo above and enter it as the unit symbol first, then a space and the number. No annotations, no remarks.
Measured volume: mL 680
